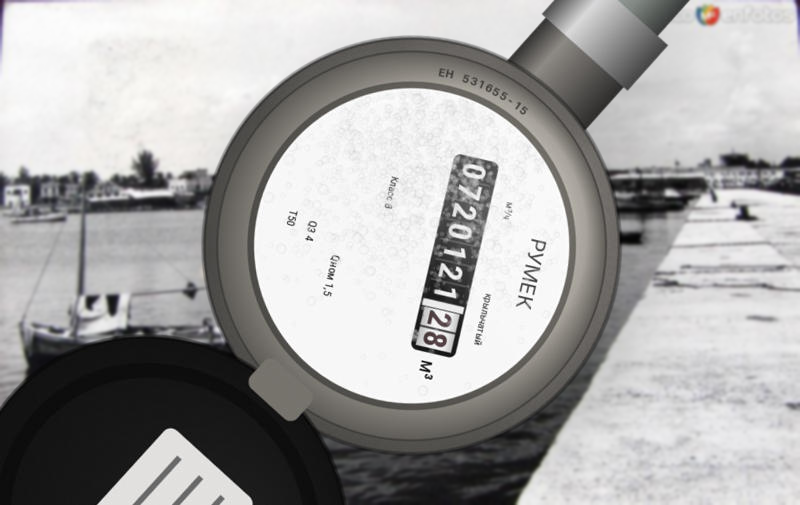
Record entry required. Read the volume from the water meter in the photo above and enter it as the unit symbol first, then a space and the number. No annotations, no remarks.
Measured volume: m³ 720121.28
